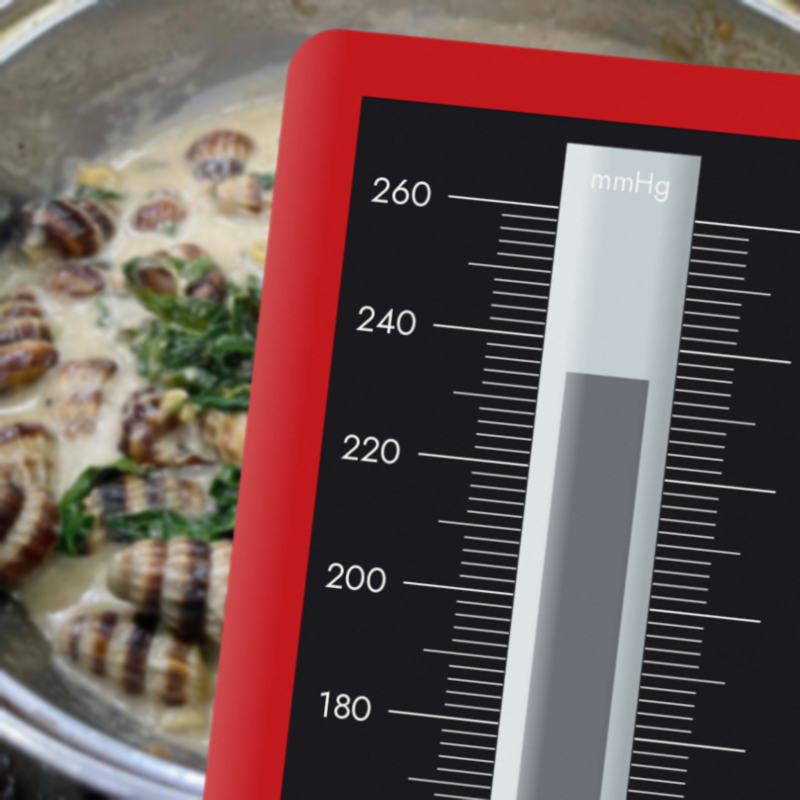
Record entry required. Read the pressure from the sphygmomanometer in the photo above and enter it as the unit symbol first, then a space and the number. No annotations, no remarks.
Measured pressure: mmHg 235
